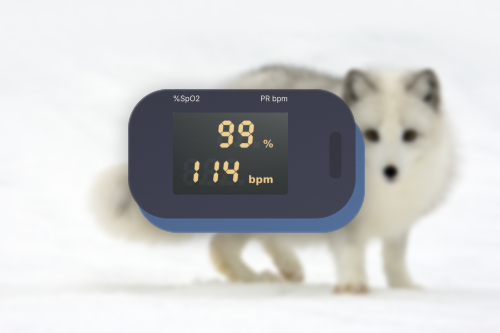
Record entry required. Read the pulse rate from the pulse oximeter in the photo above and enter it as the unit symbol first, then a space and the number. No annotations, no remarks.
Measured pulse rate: bpm 114
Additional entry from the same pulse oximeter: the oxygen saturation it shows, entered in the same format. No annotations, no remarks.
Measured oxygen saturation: % 99
